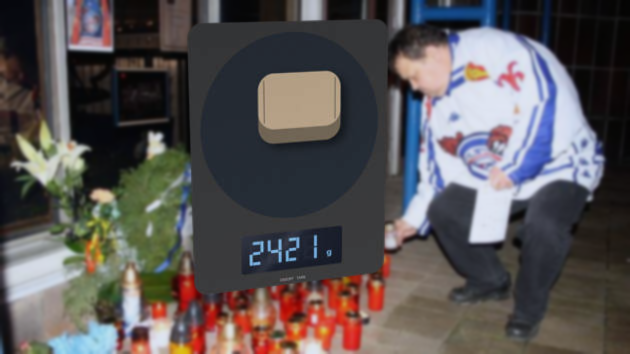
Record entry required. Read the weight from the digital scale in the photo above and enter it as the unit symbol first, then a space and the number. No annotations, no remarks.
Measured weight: g 2421
